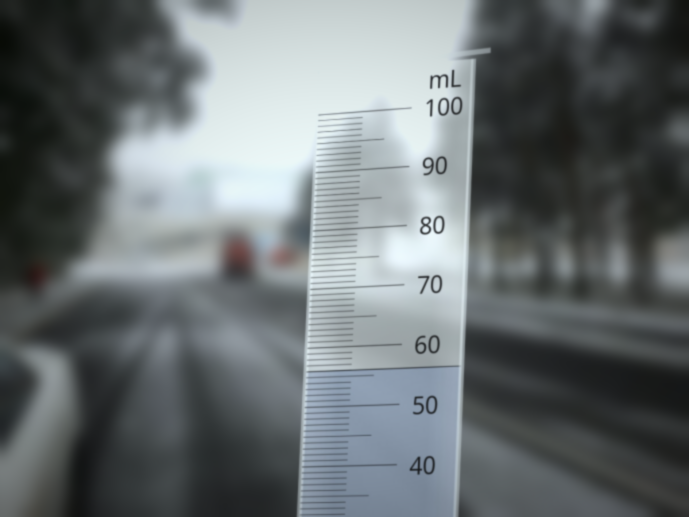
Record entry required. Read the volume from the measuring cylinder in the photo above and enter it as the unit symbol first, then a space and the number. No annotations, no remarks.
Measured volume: mL 56
